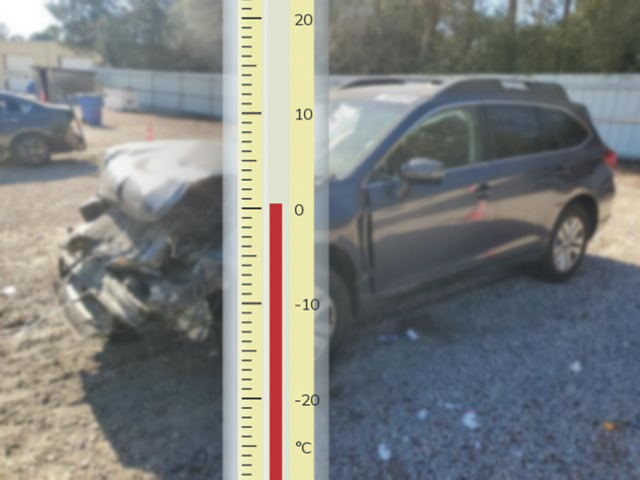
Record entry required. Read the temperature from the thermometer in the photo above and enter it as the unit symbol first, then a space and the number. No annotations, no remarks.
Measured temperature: °C 0.5
